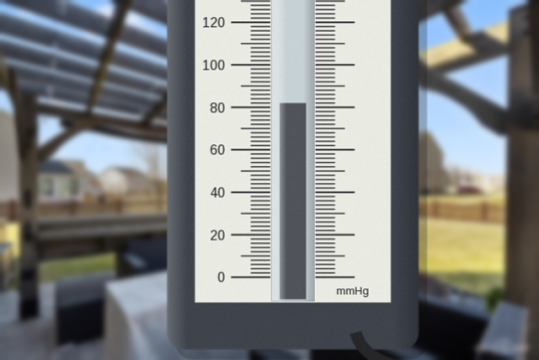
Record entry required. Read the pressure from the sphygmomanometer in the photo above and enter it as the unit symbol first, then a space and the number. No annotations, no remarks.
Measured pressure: mmHg 82
